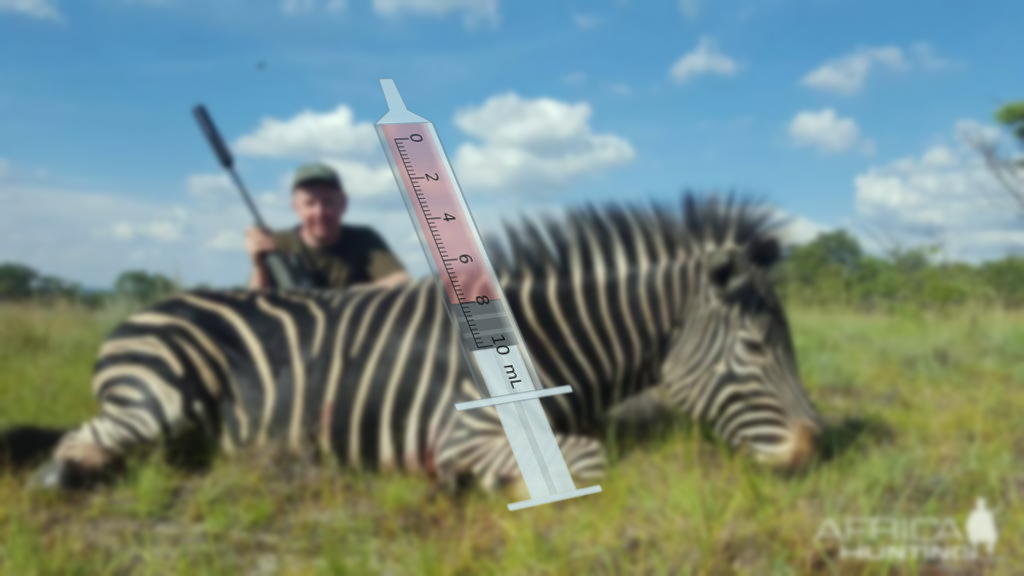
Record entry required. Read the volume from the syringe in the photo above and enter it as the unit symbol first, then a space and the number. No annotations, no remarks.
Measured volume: mL 8
